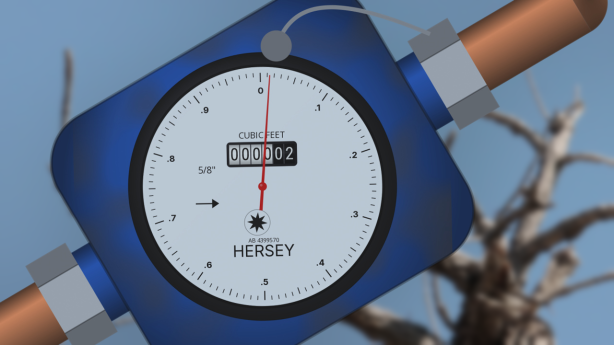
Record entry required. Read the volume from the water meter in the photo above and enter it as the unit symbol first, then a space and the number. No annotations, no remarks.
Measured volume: ft³ 2.01
